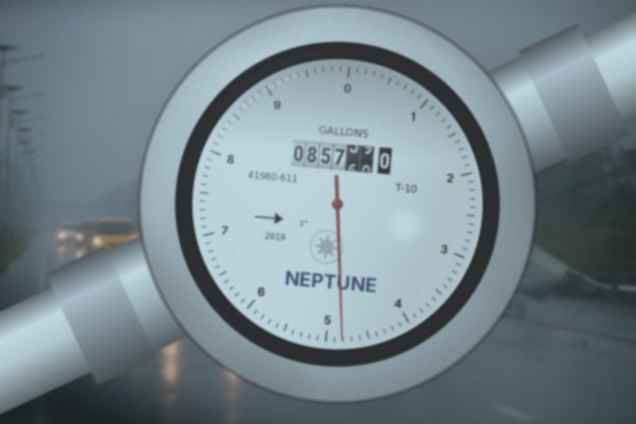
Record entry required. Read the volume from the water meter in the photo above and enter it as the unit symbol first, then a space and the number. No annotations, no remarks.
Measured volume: gal 857594.8
